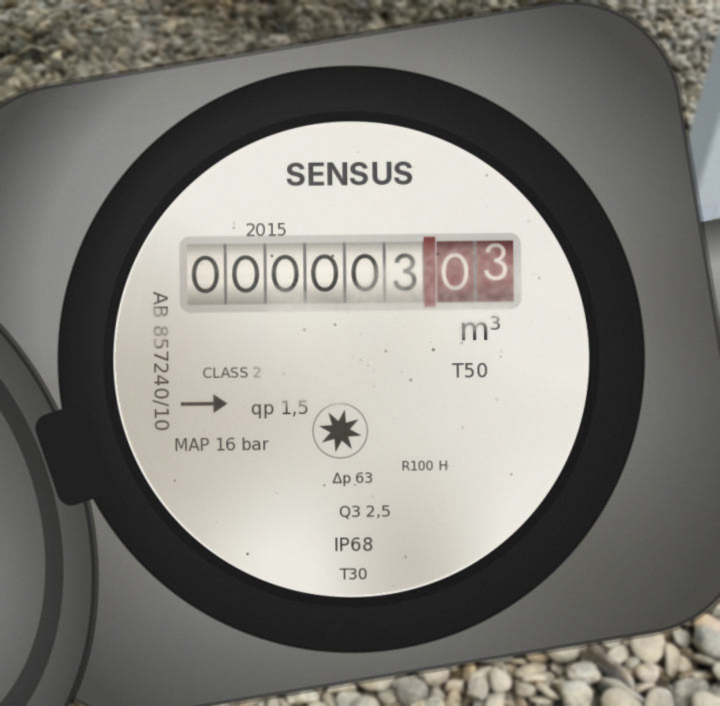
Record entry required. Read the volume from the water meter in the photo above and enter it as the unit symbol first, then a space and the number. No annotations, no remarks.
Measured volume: m³ 3.03
